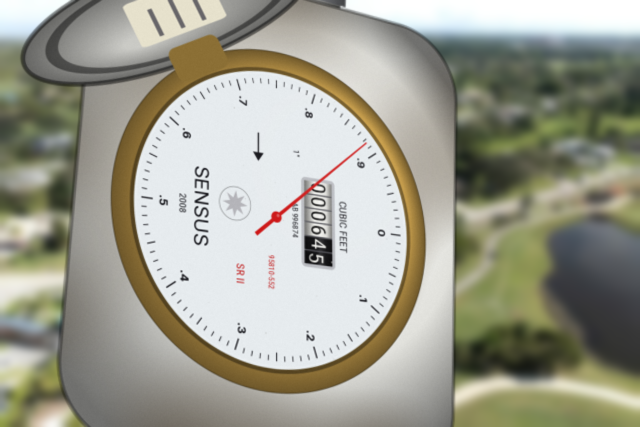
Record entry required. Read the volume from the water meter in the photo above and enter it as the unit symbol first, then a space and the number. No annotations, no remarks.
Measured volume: ft³ 644.88
